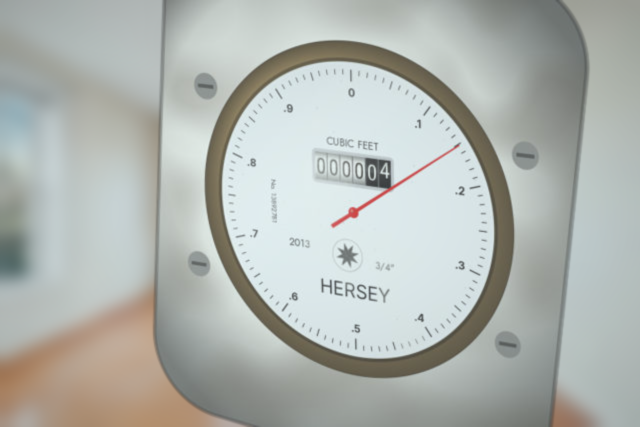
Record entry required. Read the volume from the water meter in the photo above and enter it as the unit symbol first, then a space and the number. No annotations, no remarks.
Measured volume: ft³ 4.15
